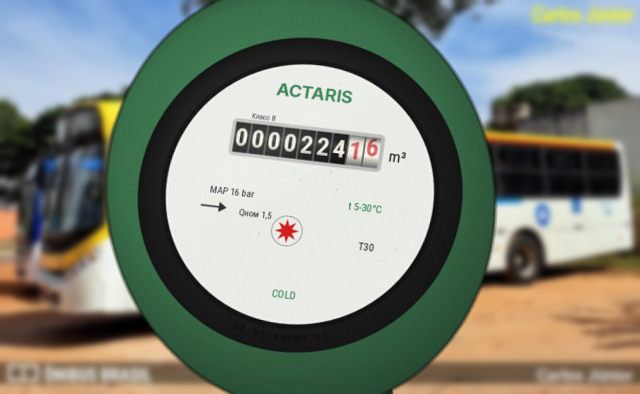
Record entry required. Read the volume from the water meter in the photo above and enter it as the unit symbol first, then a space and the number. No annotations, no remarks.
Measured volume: m³ 224.16
